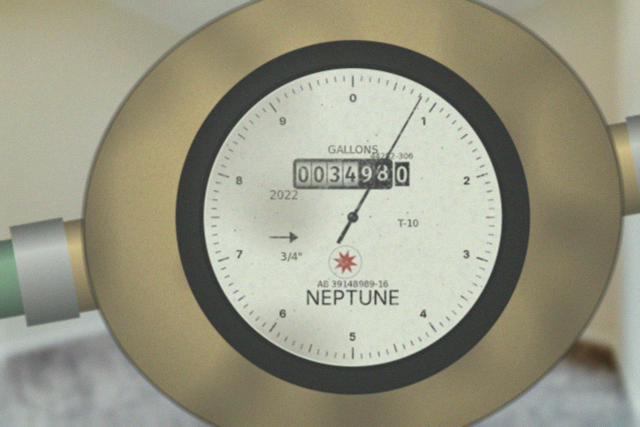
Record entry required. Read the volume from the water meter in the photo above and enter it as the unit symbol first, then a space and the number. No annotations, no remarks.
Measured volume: gal 34980.8
